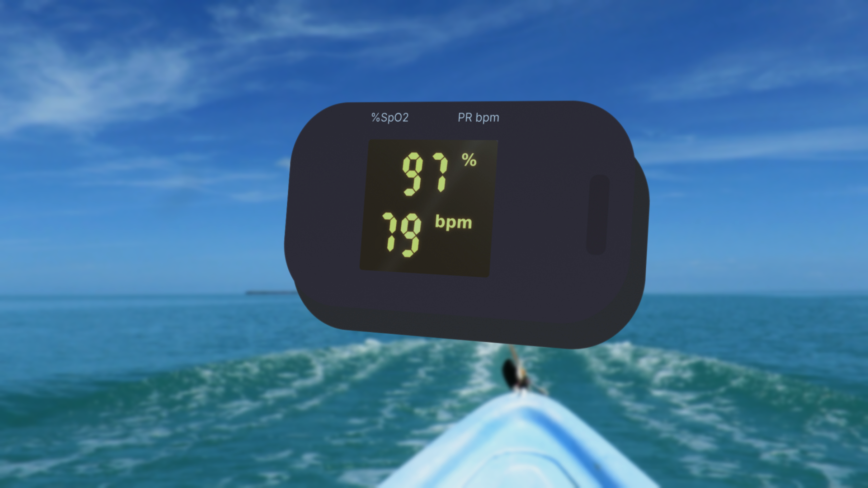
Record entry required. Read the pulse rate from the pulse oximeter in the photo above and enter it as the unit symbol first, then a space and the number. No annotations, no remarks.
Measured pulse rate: bpm 79
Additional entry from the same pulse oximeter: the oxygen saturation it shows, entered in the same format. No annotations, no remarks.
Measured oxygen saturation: % 97
